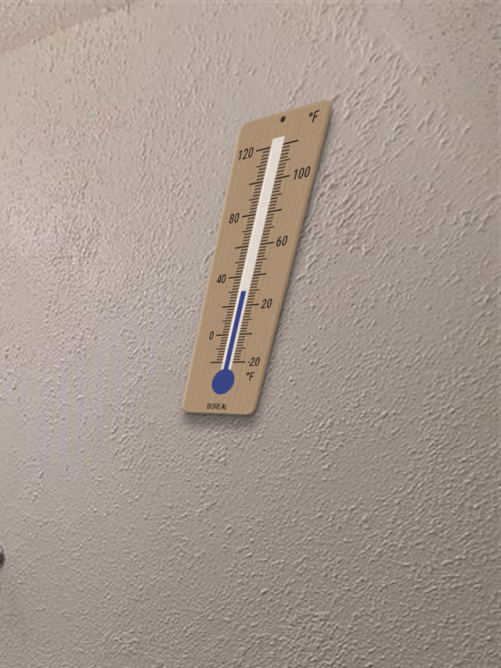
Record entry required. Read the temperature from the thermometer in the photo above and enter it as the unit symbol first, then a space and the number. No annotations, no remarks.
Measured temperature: °F 30
